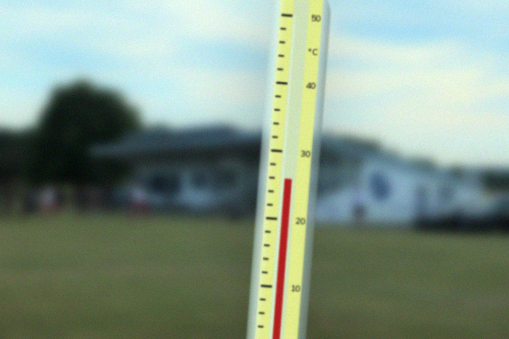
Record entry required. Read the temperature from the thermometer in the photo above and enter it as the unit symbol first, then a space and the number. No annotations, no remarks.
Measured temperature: °C 26
